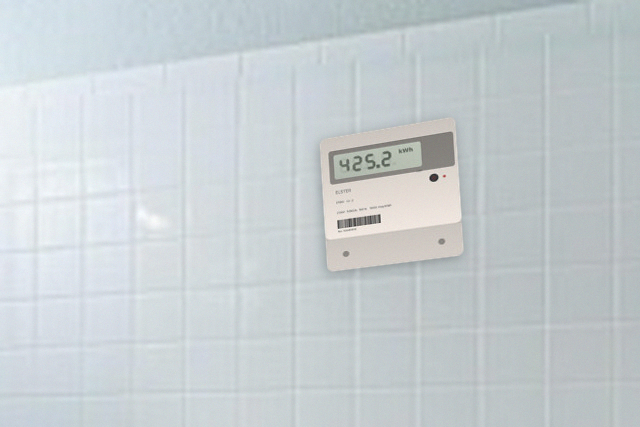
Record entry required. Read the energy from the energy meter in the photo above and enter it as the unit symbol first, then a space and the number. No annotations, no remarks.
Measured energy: kWh 425.2
